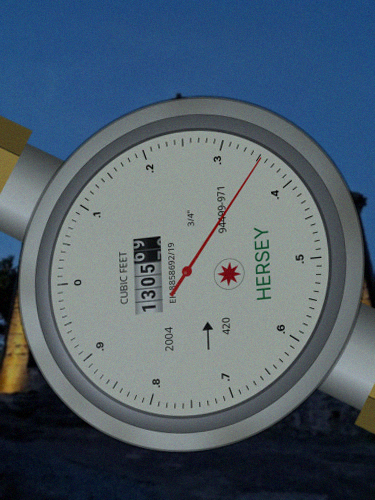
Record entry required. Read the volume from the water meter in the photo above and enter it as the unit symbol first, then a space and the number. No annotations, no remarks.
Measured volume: ft³ 130569.35
